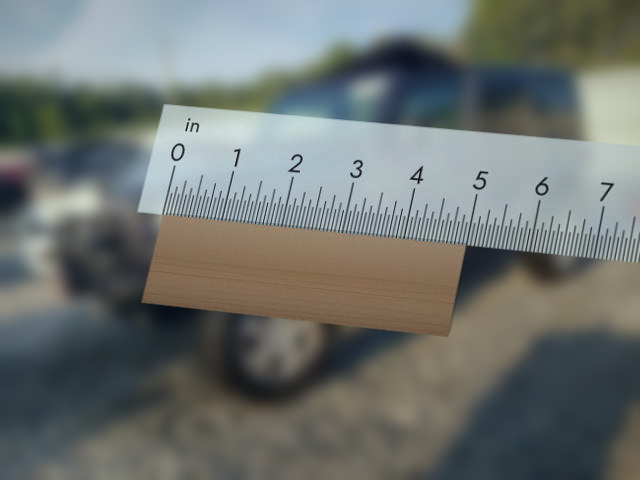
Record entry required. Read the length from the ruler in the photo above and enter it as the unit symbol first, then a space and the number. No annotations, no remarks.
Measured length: in 5
